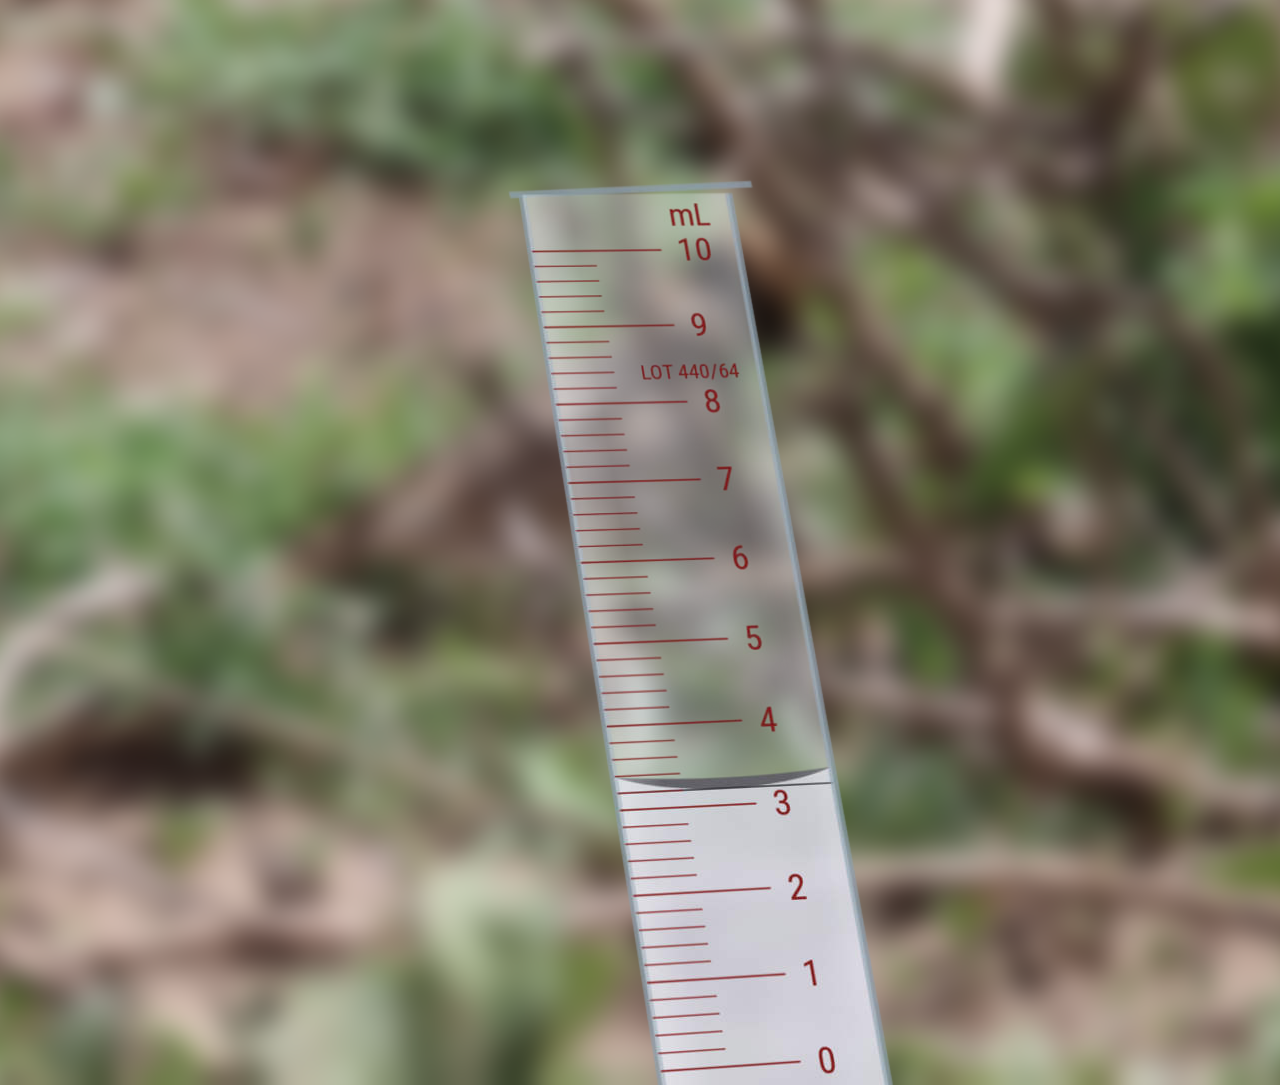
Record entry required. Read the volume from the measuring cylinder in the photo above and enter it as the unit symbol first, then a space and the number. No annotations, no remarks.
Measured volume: mL 3.2
